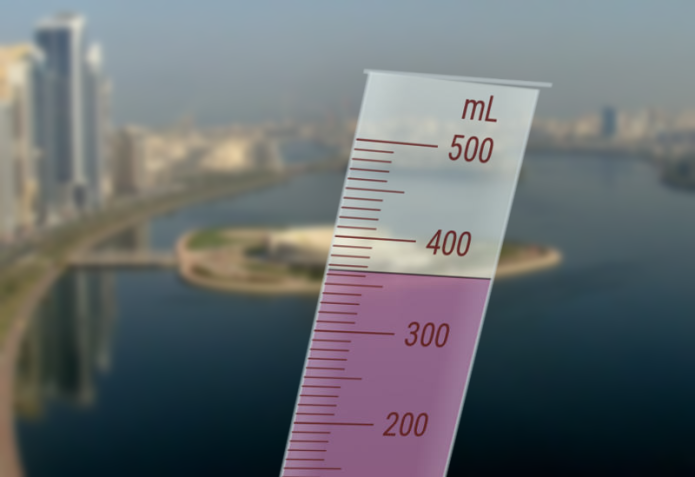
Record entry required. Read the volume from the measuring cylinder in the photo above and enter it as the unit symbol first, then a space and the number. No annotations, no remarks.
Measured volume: mL 365
